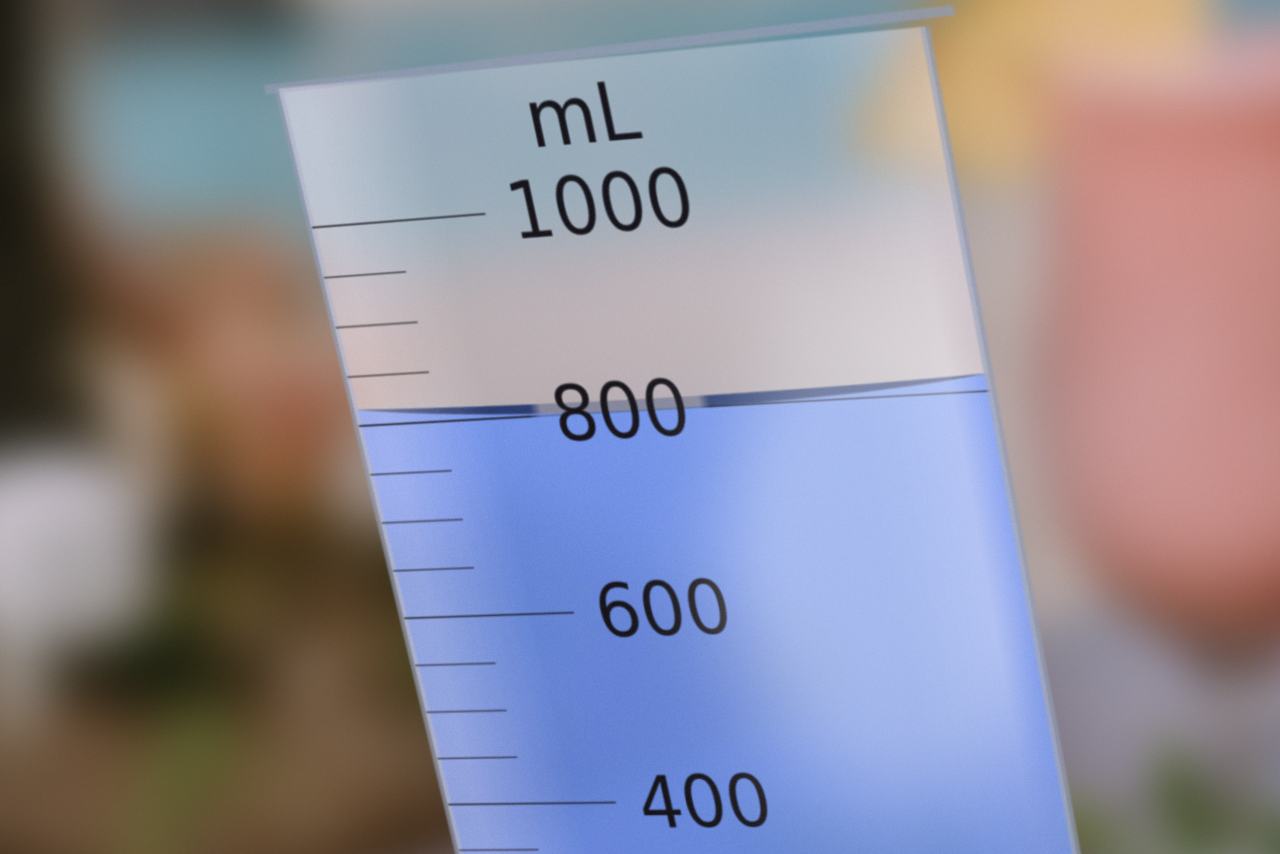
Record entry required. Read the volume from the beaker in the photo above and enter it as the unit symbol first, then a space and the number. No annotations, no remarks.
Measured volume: mL 800
